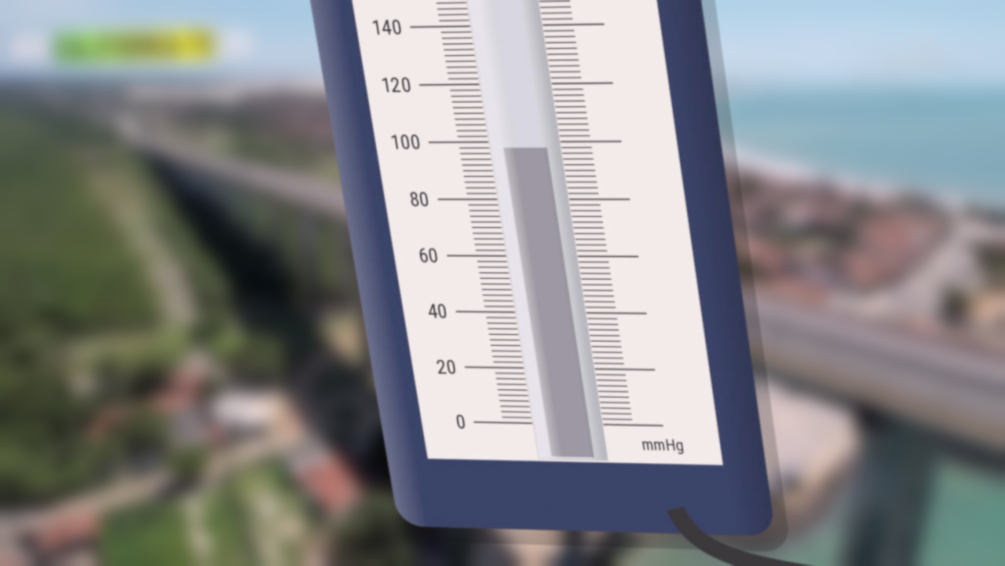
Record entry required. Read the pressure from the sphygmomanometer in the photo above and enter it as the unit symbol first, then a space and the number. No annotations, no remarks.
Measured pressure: mmHg 98
